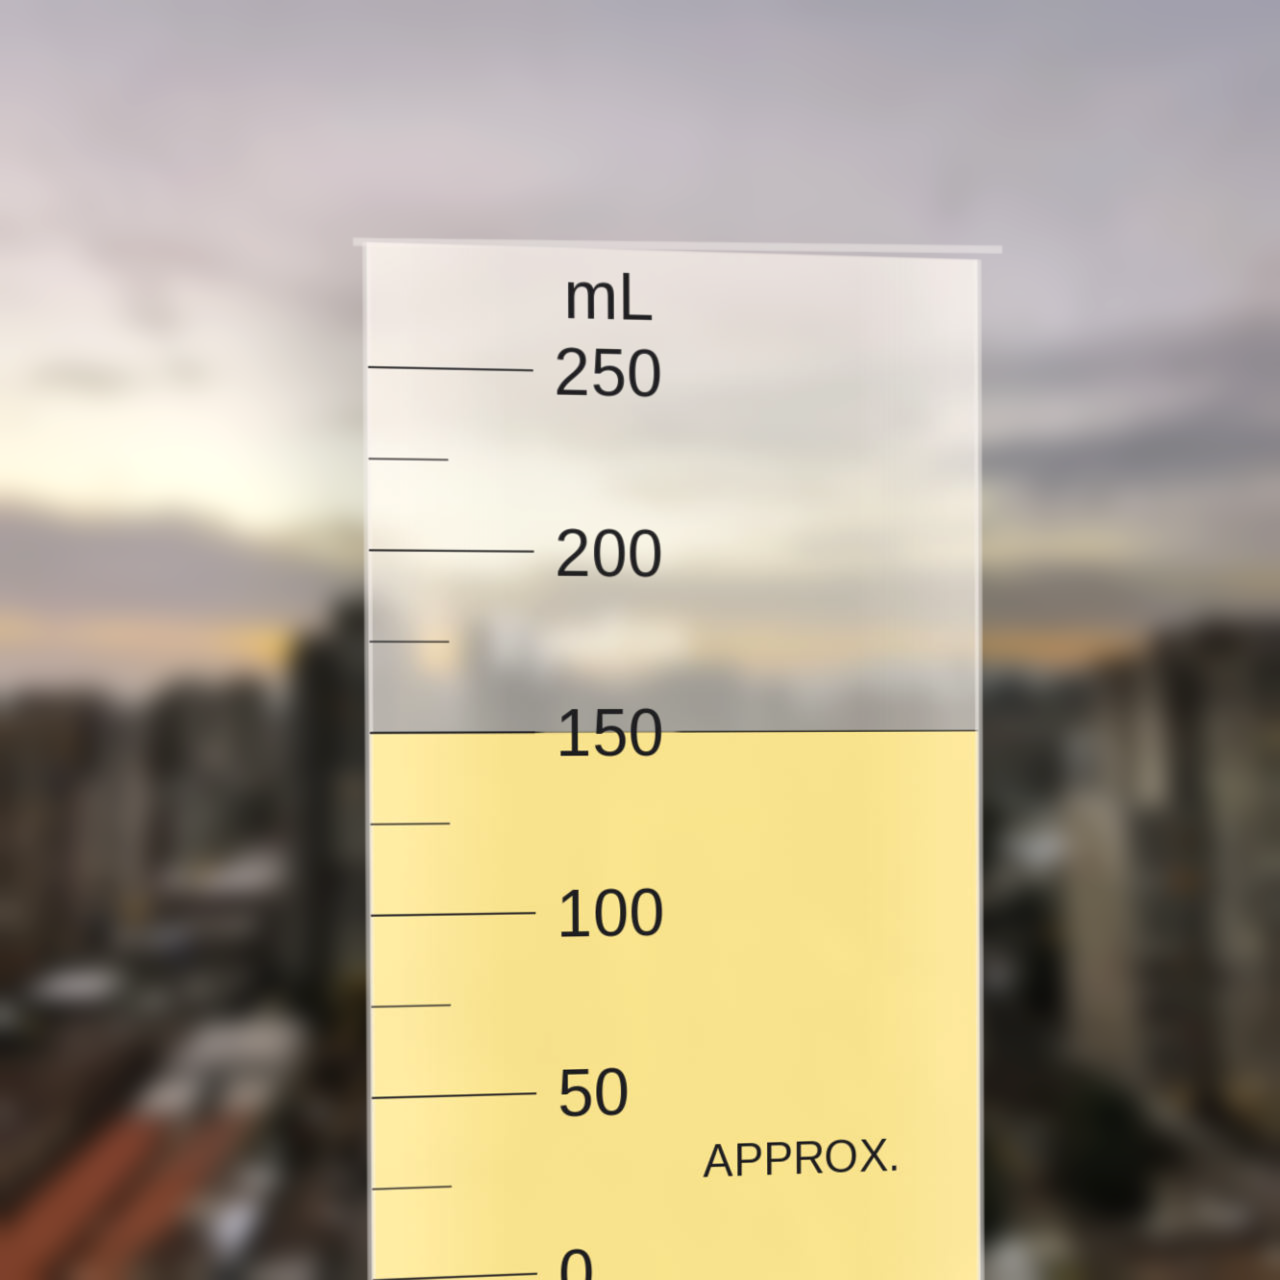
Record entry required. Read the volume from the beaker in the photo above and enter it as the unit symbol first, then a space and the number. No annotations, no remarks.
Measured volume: mL 150
